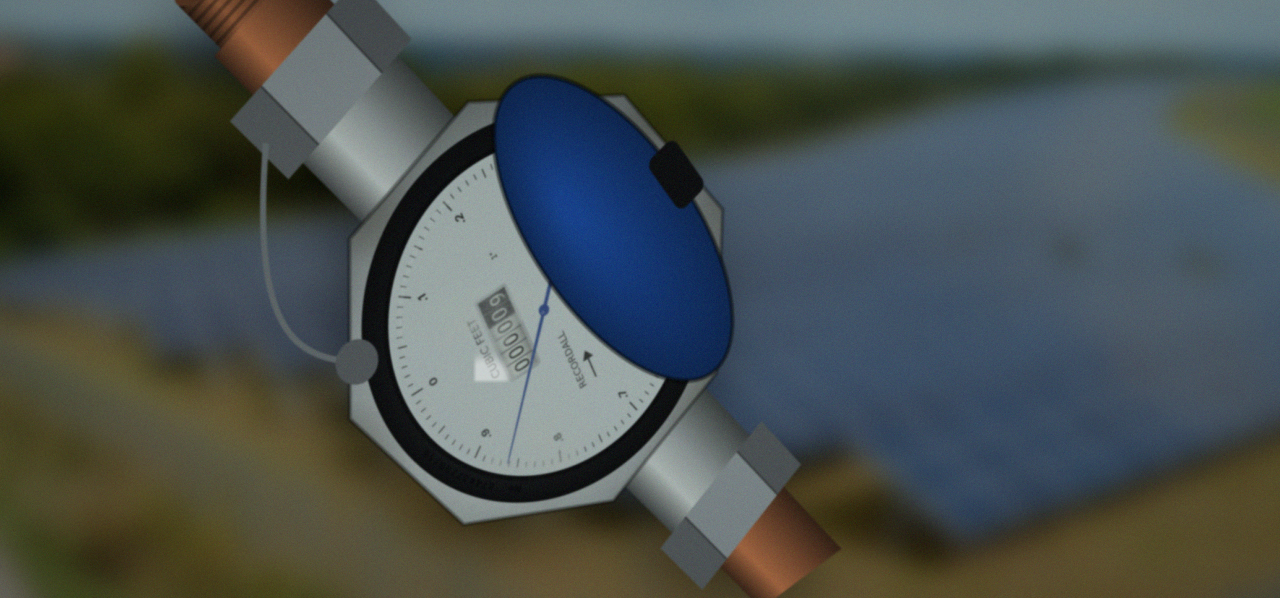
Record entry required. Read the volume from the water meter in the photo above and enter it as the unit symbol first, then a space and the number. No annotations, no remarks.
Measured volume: ft³ 8.86
